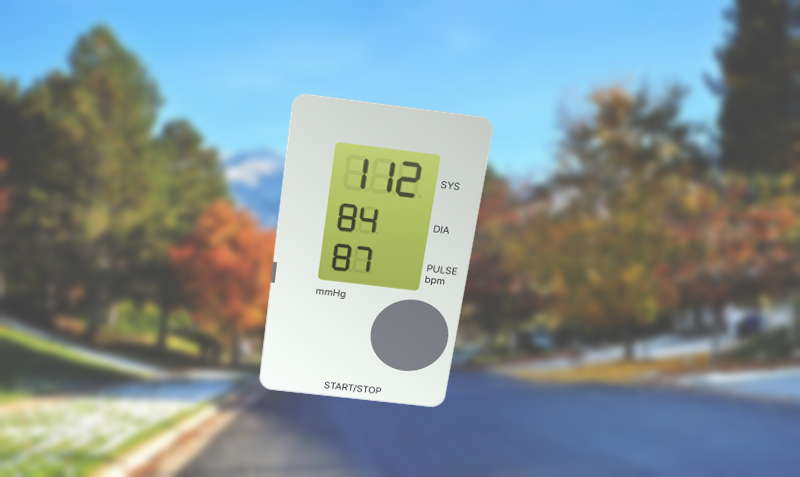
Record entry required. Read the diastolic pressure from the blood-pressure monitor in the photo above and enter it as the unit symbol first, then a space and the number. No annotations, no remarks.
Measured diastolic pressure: mmHg 84
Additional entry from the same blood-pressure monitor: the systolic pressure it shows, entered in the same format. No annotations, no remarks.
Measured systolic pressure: mmHg 112
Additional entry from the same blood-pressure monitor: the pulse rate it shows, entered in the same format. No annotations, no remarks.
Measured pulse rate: bpm 87
